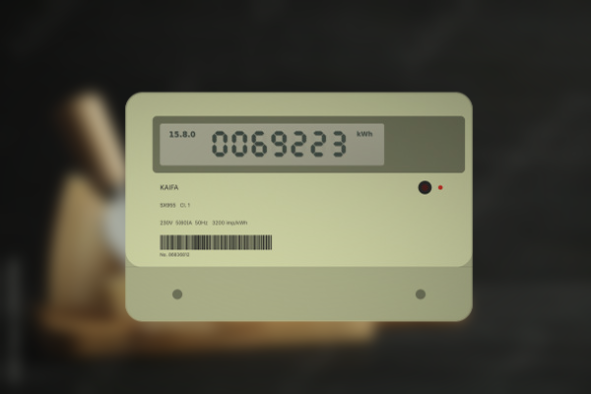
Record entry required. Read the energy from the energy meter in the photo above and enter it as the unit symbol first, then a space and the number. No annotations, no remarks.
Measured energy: kWh 69223
